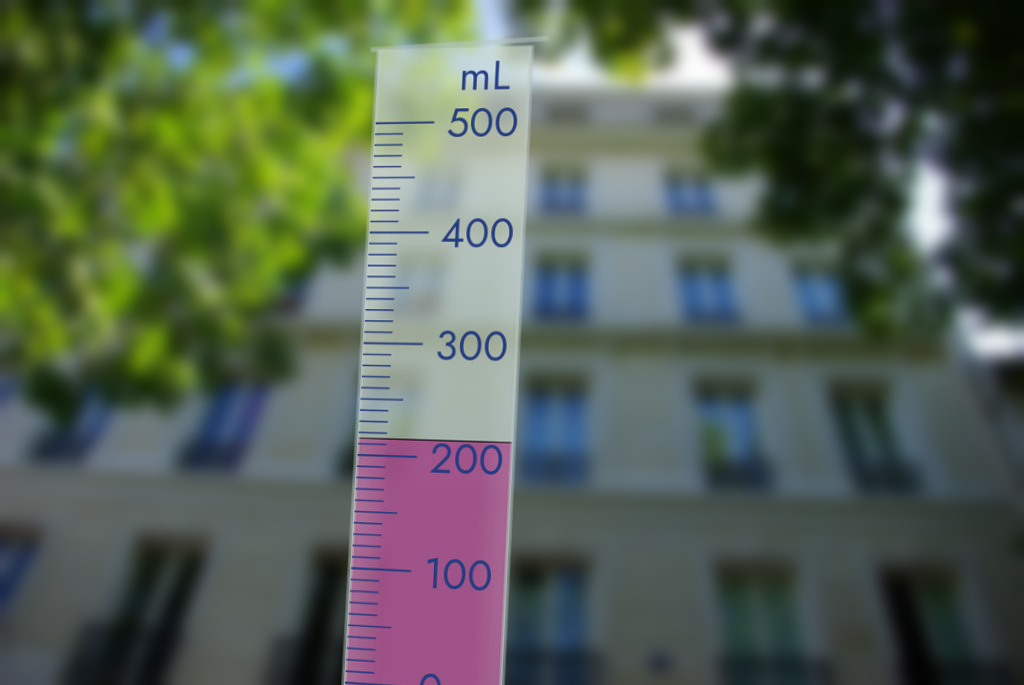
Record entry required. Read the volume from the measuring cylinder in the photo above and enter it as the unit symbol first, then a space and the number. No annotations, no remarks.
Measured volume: mL 215
